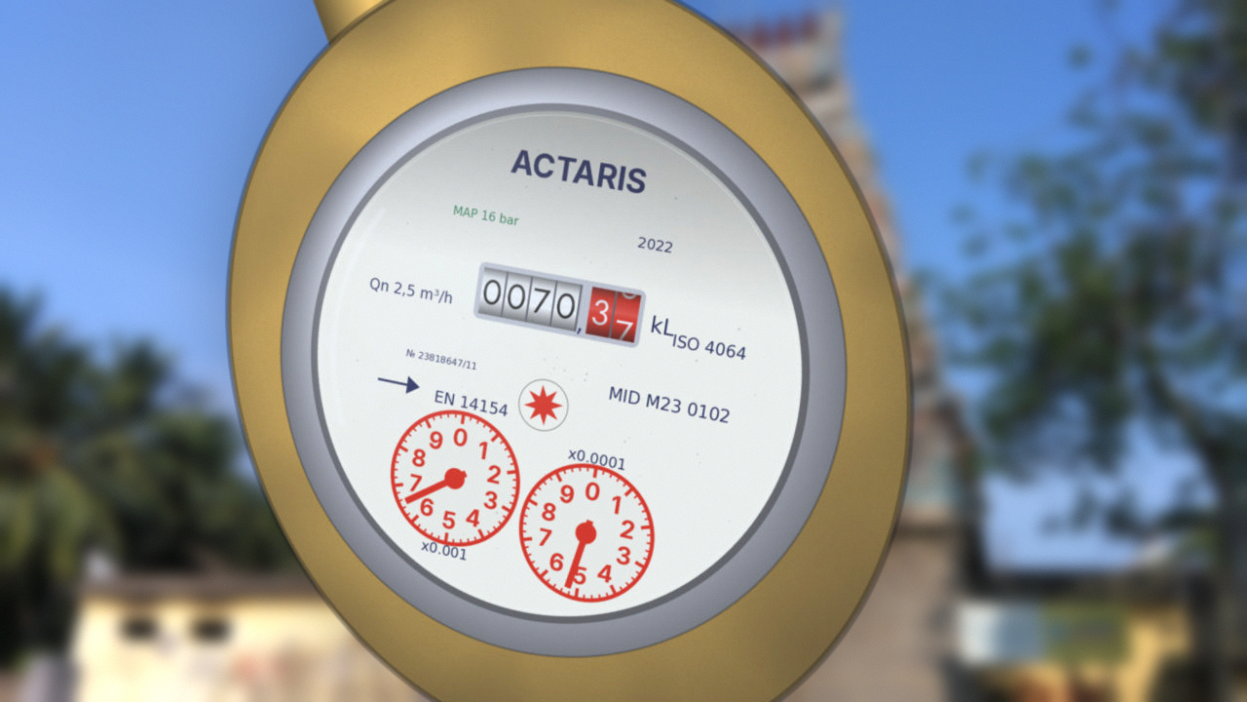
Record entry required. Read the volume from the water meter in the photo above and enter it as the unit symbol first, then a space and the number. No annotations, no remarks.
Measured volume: kL 70.3665
